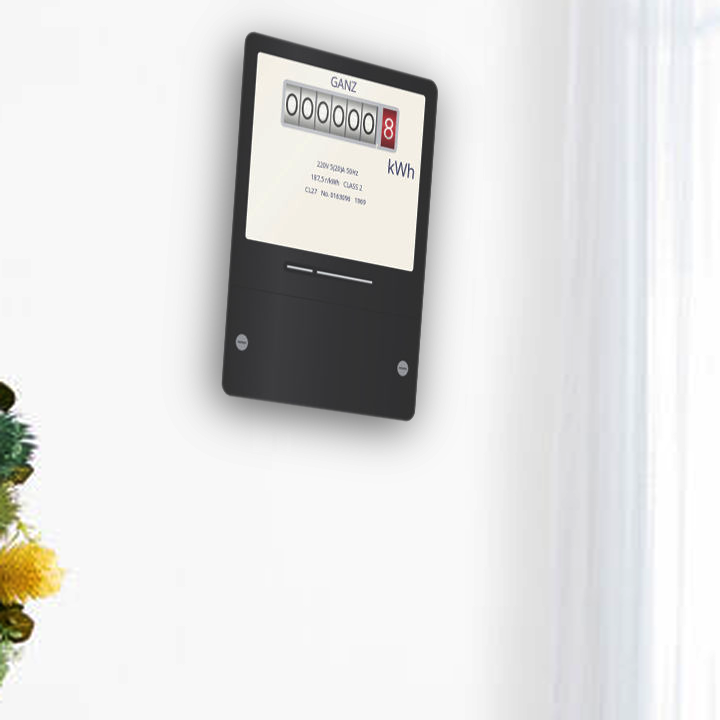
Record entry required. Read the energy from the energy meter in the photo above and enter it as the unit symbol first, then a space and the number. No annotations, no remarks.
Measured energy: kWh 0.8
